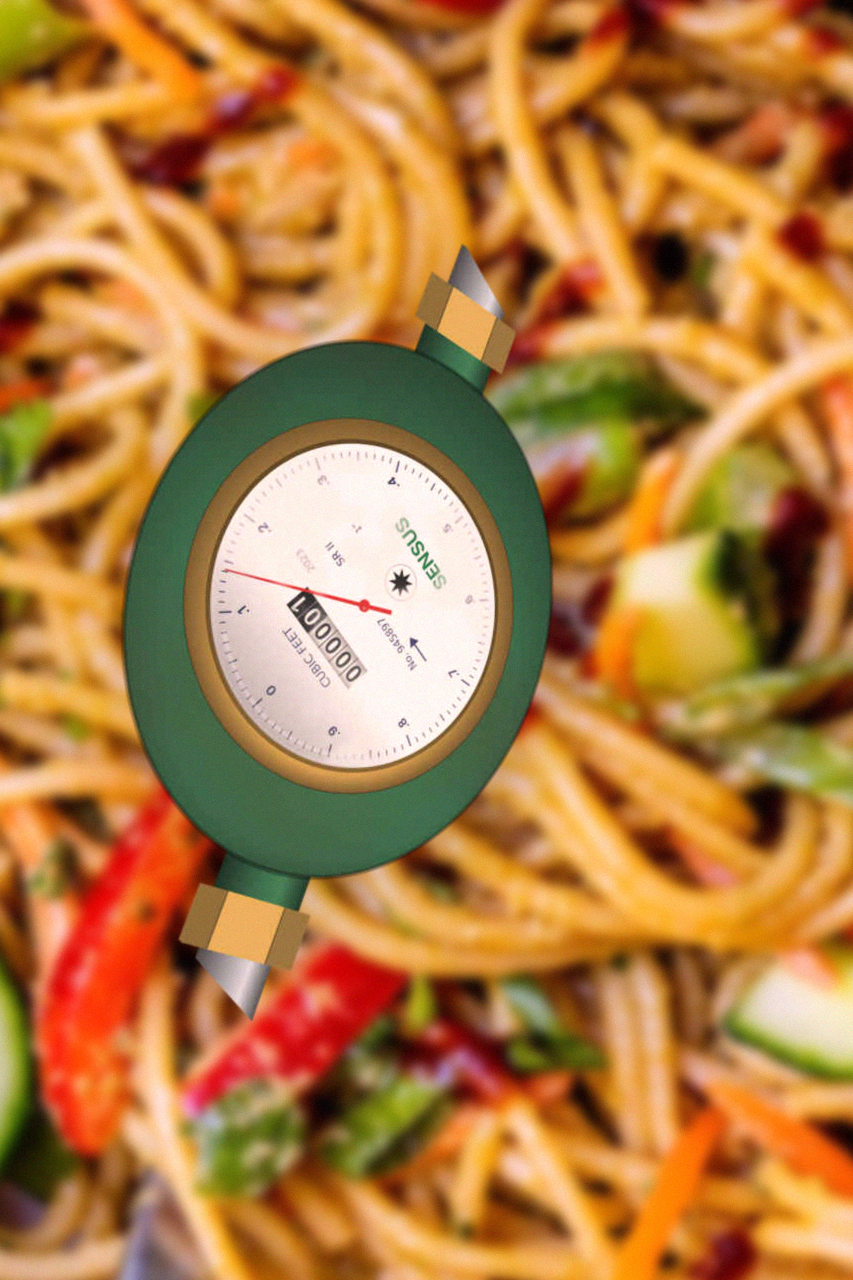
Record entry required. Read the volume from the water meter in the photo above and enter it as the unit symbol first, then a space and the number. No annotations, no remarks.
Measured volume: ft³ 1.14
